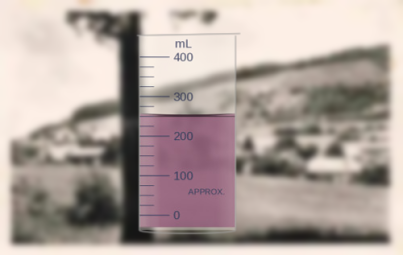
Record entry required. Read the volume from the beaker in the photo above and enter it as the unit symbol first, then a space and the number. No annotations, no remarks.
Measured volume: mL 250
